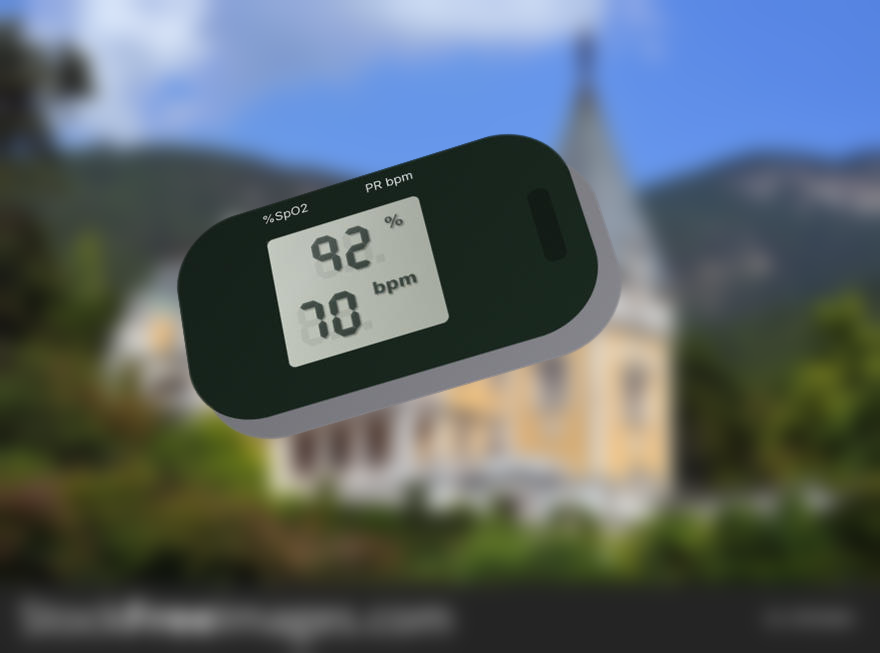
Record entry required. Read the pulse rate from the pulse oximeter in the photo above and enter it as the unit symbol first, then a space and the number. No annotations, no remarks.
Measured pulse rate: bpm 70
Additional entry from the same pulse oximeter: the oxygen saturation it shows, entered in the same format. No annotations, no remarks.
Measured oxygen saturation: % 92
